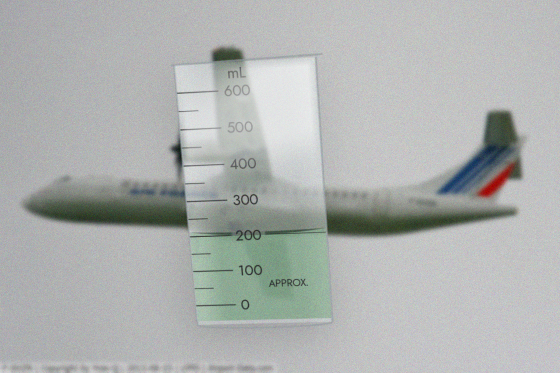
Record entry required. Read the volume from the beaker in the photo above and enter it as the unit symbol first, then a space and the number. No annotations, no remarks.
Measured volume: mL 200
